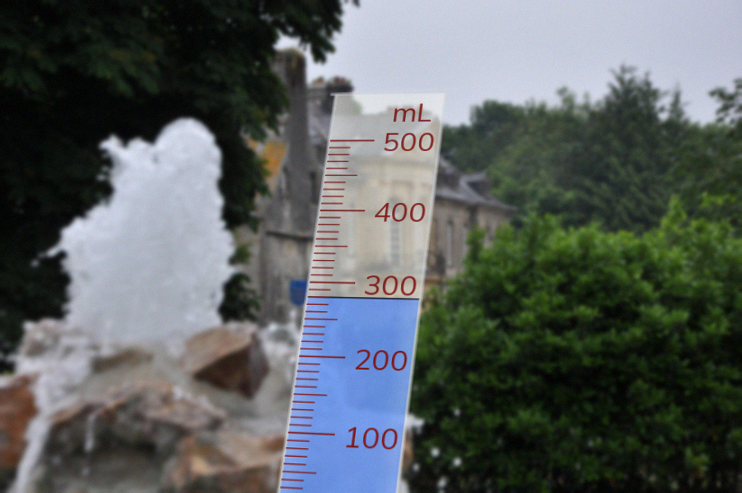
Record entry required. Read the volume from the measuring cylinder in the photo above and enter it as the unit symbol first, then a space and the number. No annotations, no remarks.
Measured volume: mL 280
